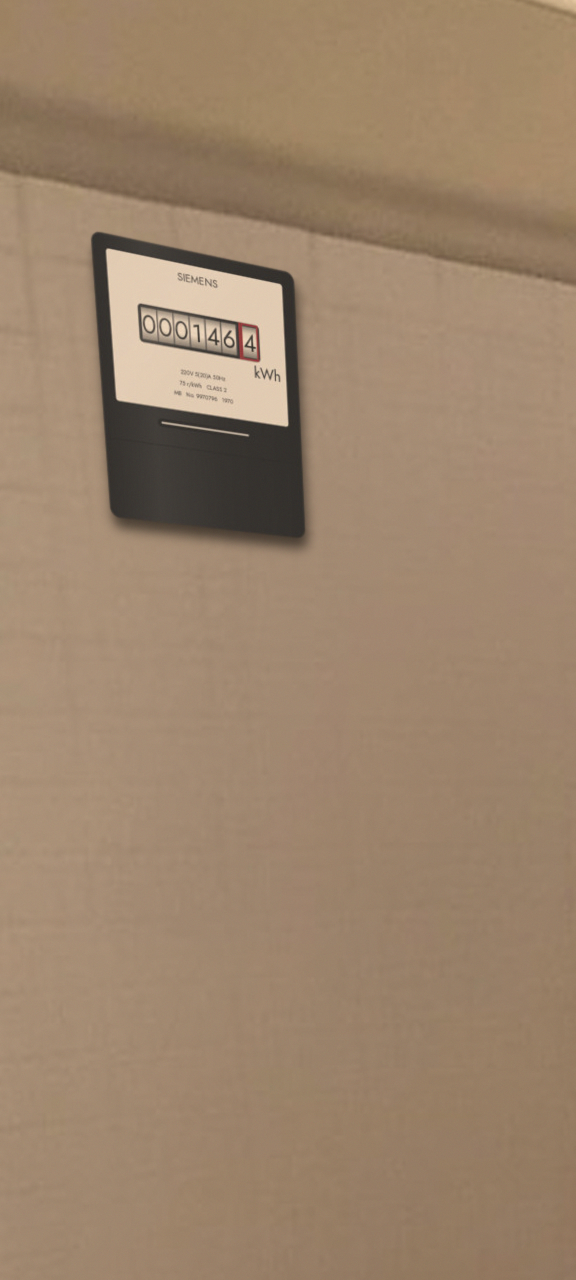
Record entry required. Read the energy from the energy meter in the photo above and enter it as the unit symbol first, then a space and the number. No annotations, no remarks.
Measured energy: kWh 146.4
